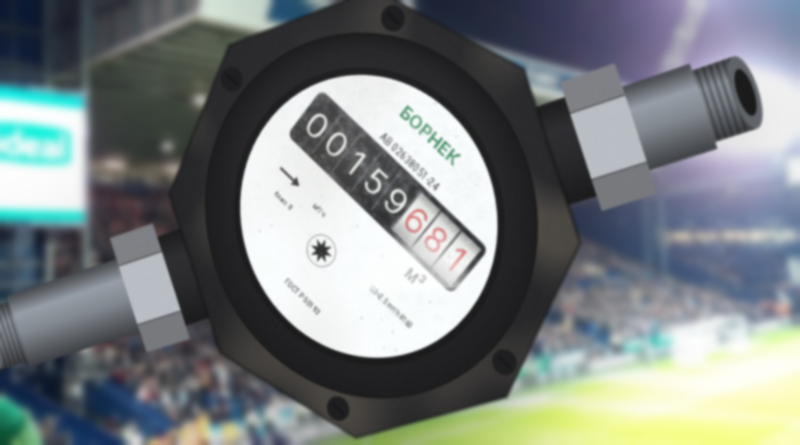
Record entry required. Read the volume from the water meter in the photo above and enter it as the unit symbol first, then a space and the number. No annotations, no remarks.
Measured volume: m³ 159.681
